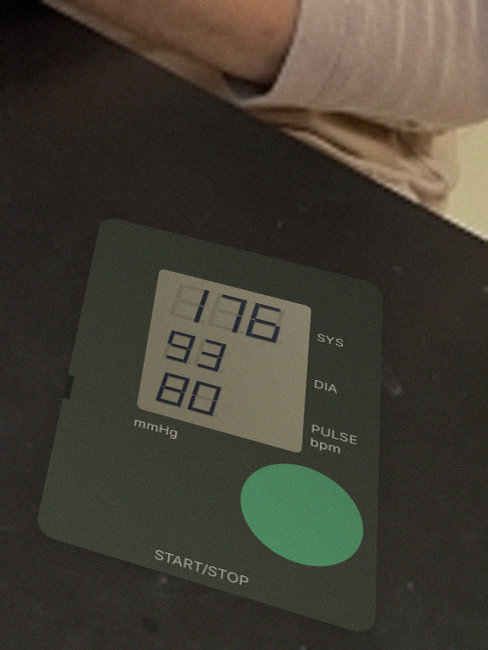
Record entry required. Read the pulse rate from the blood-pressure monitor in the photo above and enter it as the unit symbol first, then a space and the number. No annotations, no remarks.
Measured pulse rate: bpm 80
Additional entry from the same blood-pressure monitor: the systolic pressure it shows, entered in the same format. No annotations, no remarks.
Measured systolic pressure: mmHg 176
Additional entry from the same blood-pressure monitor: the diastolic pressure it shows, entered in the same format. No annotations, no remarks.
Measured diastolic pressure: mmHg 93
